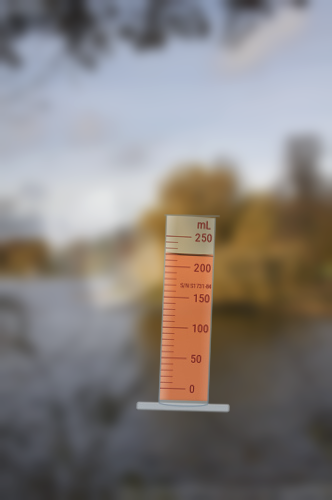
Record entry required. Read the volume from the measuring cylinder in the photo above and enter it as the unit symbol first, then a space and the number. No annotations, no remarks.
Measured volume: mL 220
